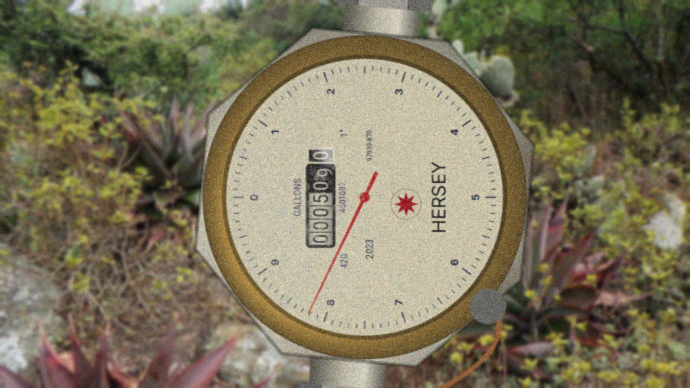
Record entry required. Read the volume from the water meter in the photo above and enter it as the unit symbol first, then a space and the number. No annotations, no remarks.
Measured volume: gal 5088.2
